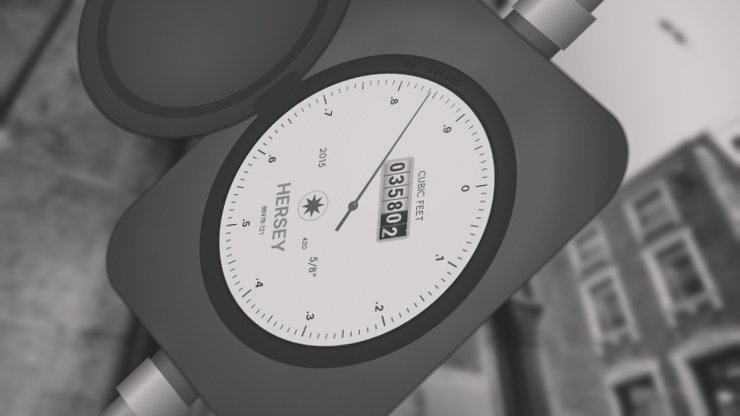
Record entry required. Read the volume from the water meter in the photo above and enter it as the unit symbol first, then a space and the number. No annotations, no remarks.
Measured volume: ft³ 35801.84
